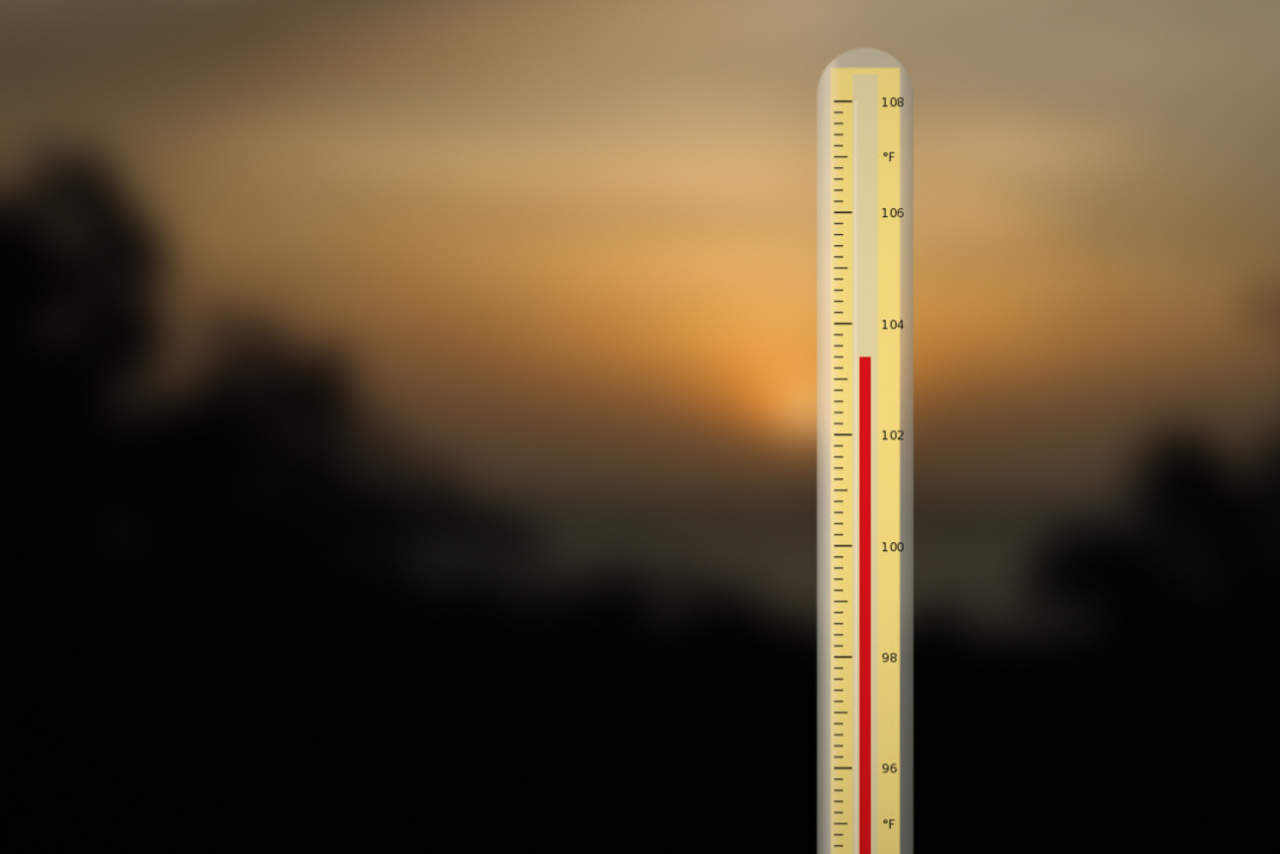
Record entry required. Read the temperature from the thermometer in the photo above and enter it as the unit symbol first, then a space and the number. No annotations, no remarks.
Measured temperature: °F 103.4
